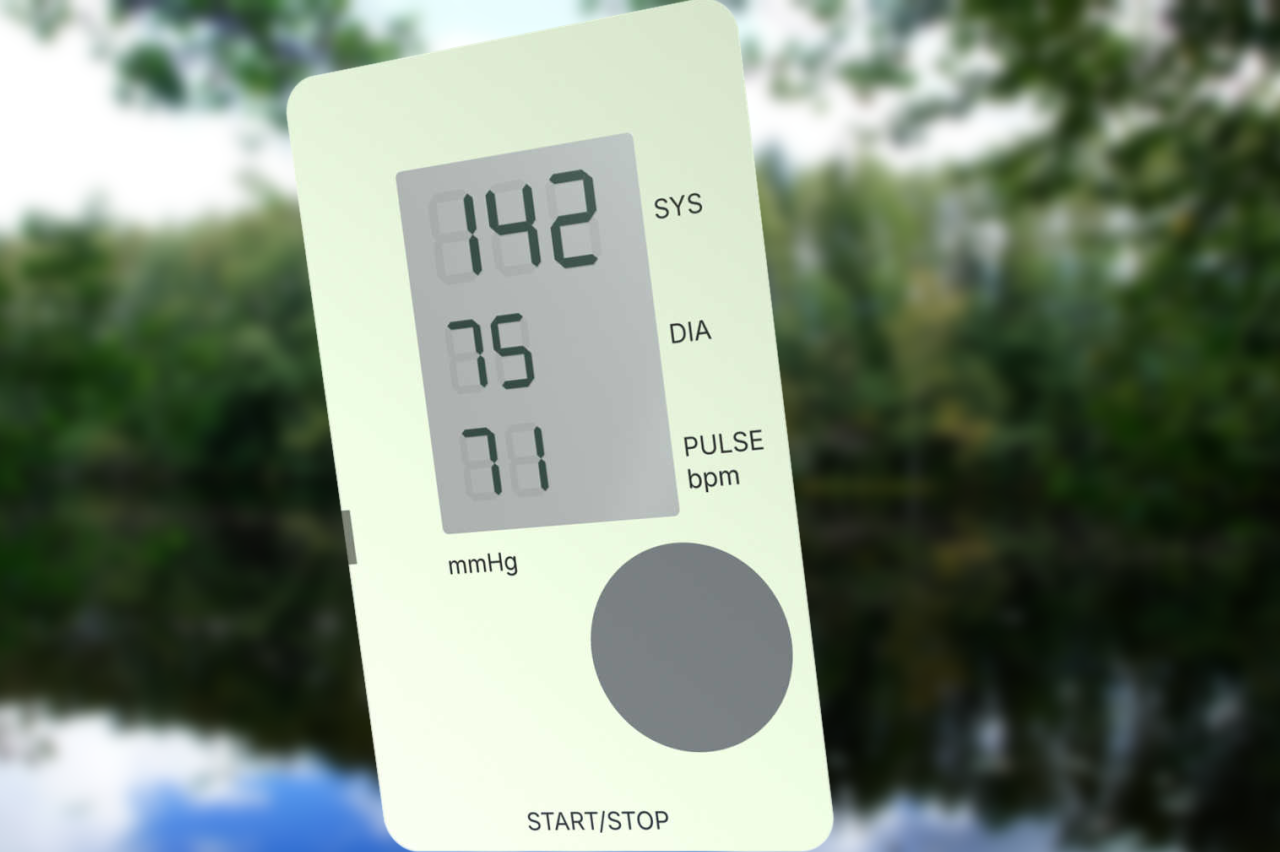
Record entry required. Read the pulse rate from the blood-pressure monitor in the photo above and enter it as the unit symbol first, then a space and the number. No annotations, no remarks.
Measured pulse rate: bpm 71
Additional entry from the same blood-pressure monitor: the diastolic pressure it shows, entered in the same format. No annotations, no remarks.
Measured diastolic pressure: mmHg 75
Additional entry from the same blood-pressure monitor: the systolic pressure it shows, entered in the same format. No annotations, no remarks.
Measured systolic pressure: mmHg 142
